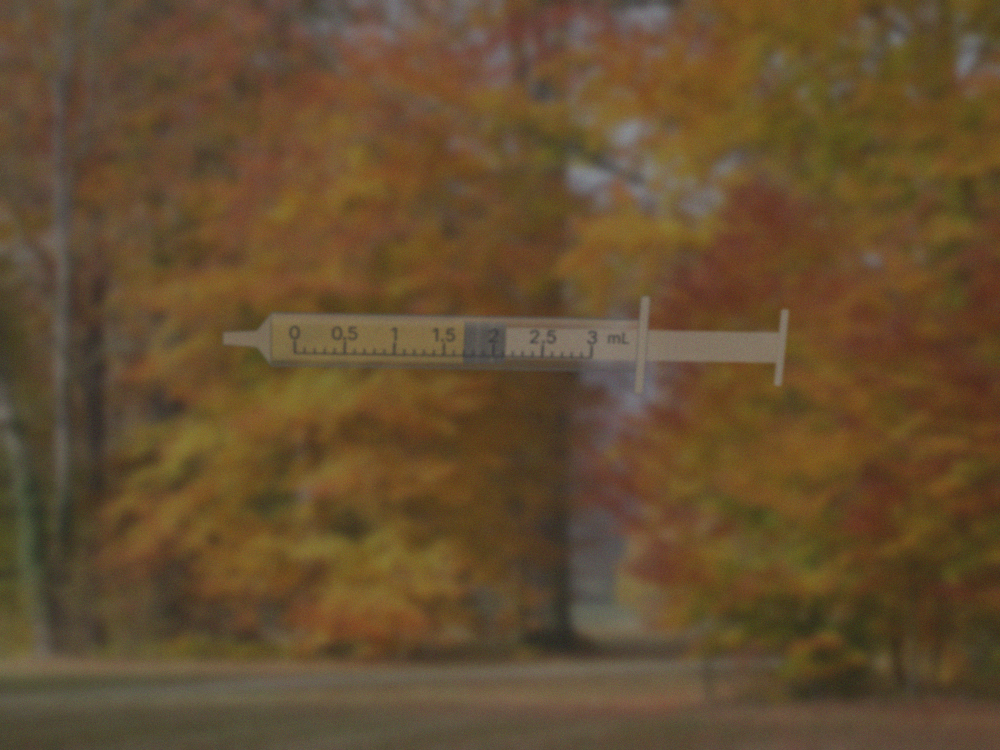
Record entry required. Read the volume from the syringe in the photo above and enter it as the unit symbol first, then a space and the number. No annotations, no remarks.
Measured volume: mL 1.7
